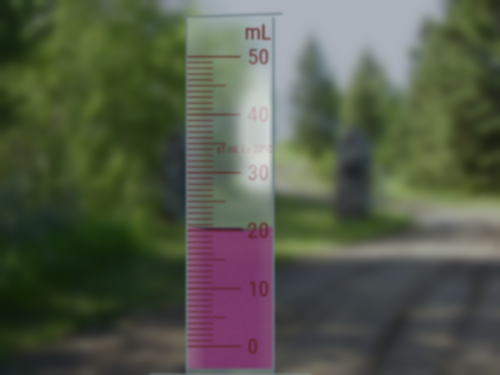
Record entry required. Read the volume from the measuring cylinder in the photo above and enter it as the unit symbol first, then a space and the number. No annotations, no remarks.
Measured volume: mL 20
